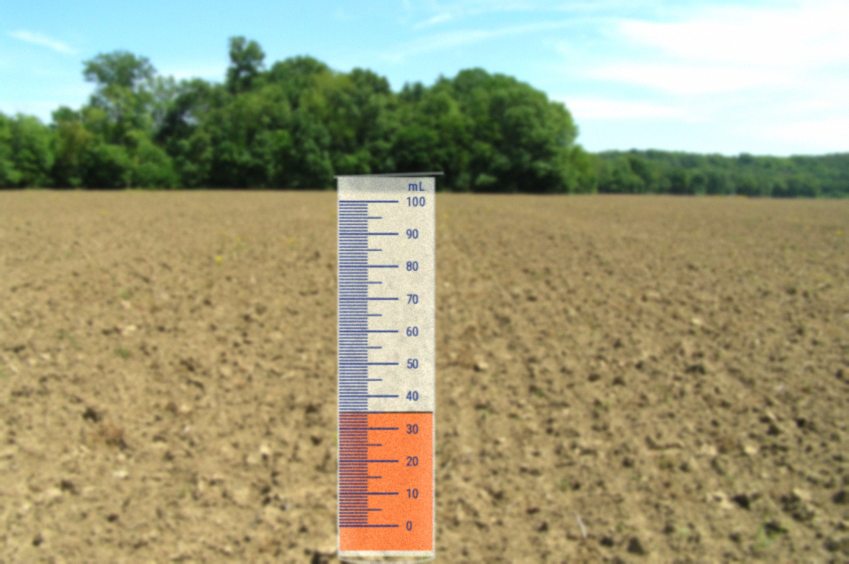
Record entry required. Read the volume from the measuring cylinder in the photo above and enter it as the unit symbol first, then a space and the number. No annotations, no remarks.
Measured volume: mL 35
